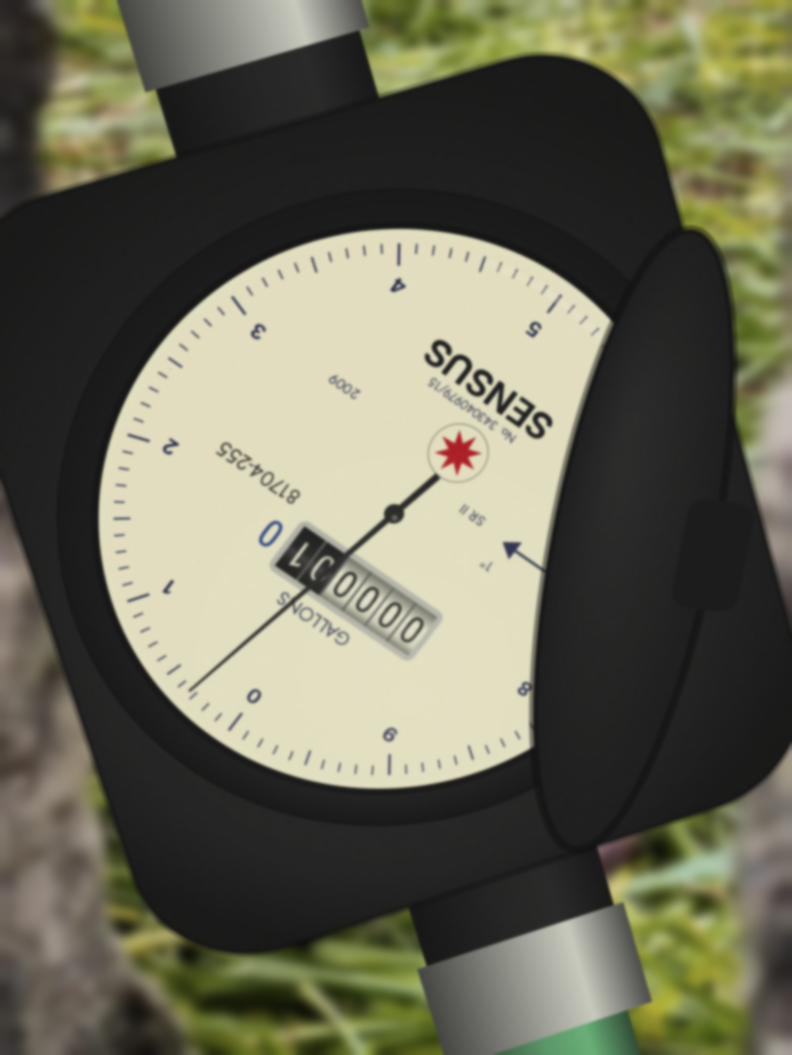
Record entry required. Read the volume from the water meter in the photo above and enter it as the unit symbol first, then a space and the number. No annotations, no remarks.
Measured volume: gal 10.3
